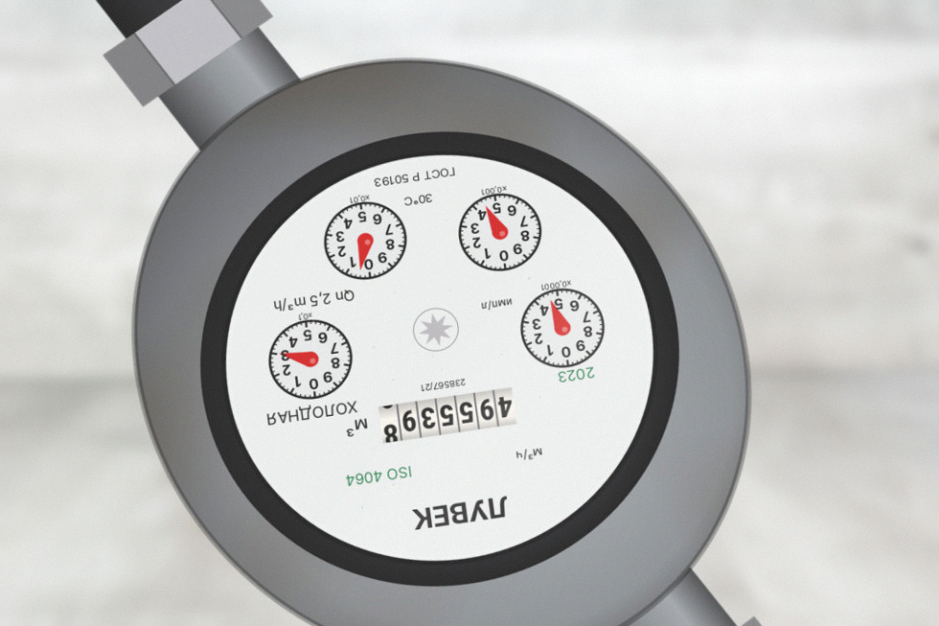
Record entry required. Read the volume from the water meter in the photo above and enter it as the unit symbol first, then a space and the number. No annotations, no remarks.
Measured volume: m³ 4955398.3044
